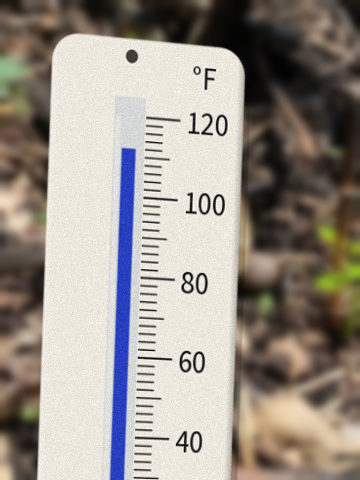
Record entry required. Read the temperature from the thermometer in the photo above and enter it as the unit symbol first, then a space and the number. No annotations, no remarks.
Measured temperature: °F 112
